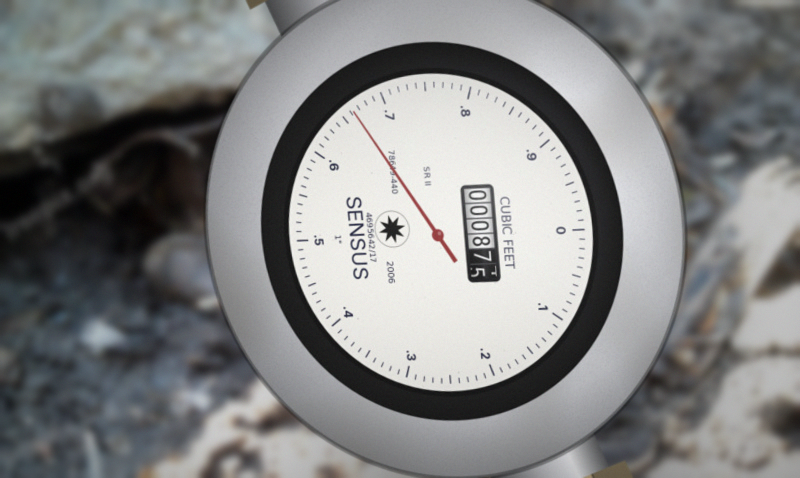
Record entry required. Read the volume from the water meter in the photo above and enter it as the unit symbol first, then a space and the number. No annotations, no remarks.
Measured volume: ft³ 874.66
